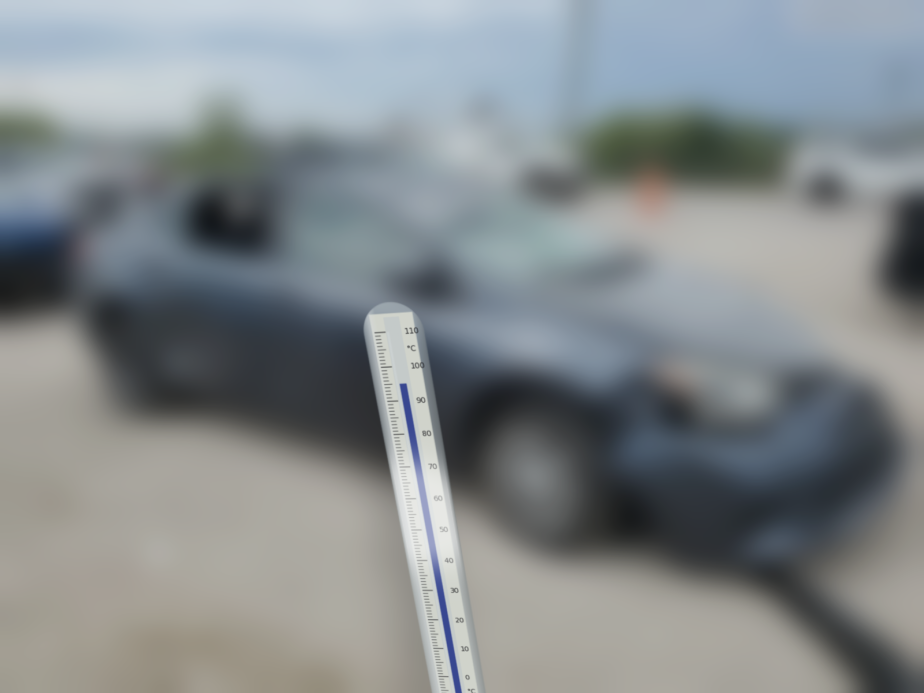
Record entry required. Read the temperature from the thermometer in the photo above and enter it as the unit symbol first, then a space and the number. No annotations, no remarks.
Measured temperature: °C 95
